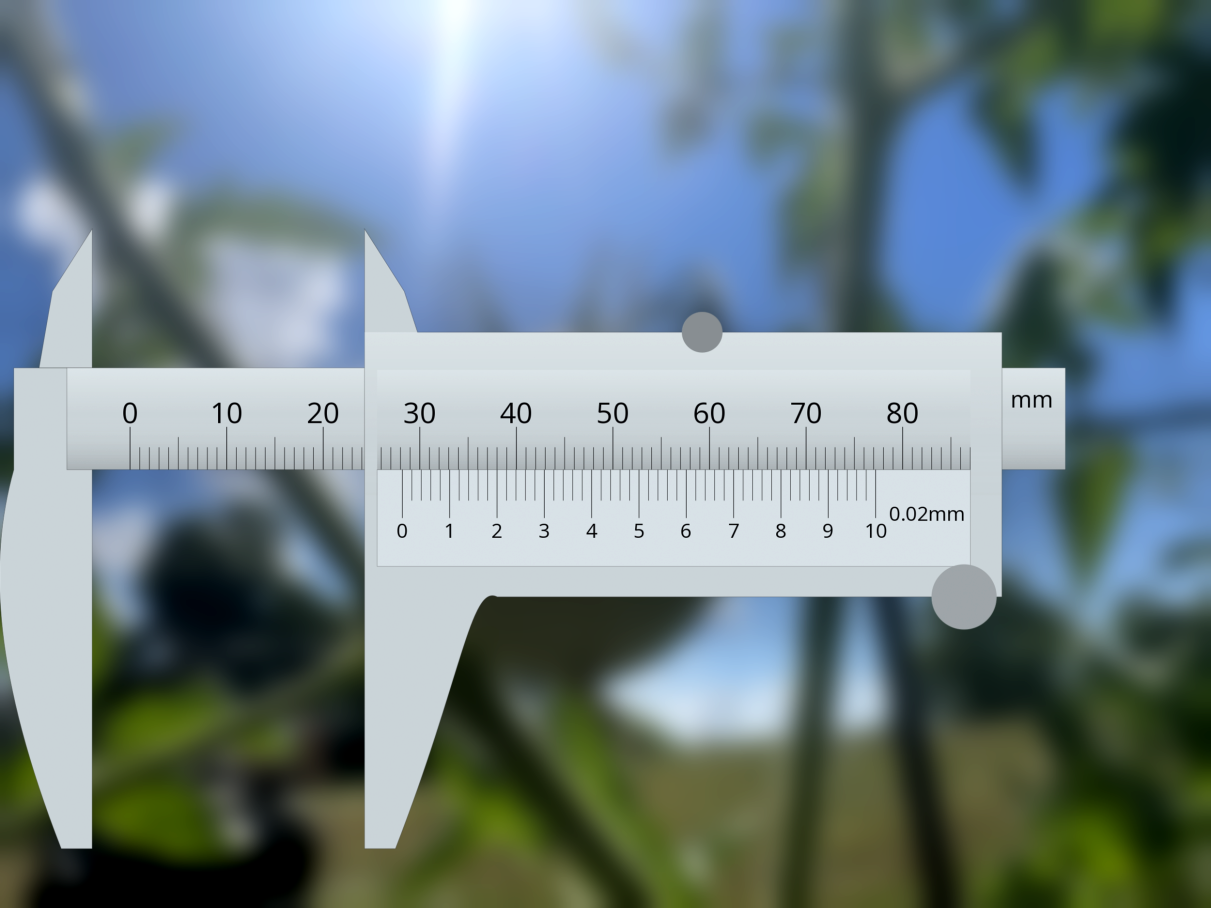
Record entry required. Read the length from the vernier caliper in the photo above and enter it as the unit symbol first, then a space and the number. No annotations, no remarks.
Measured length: mm 28.2
